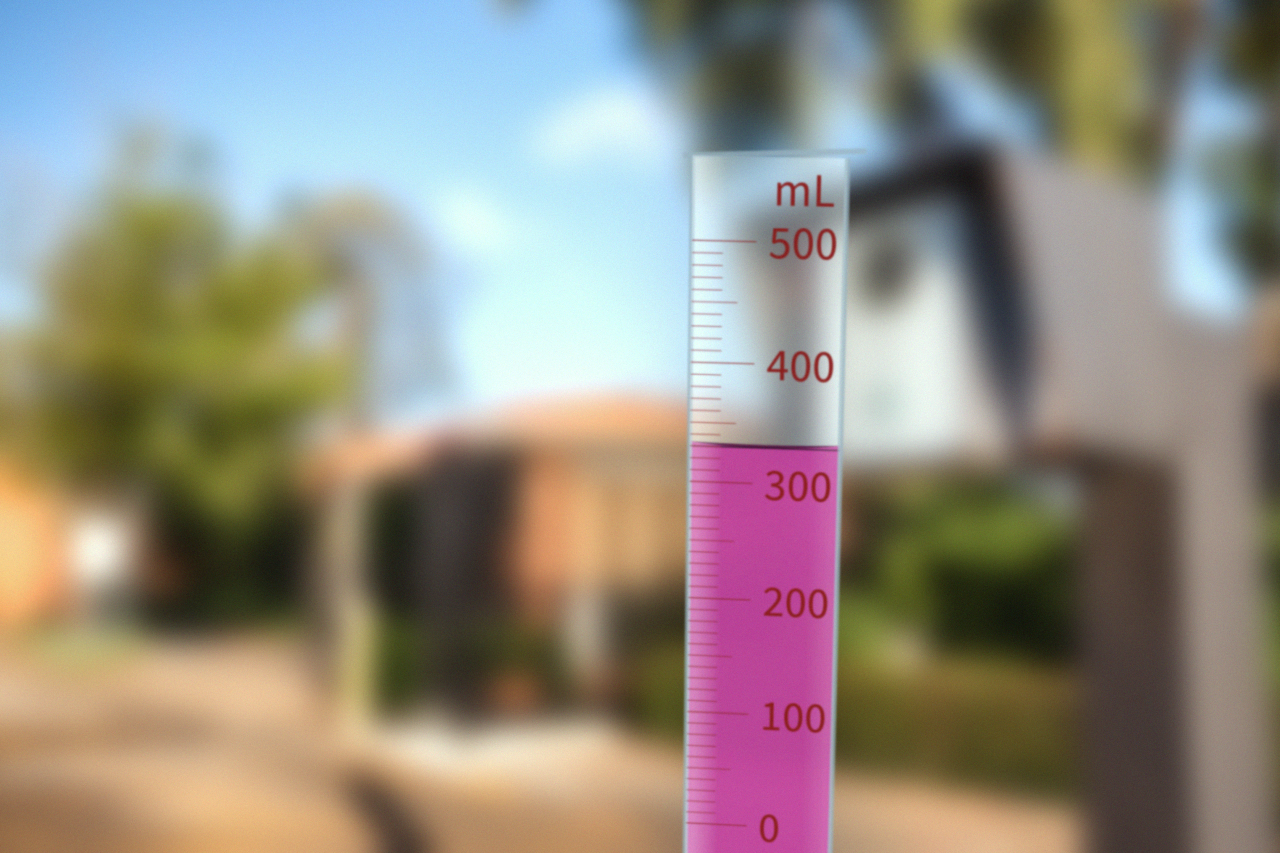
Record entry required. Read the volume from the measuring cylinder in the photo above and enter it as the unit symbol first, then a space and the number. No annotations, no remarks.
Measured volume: mL 330
